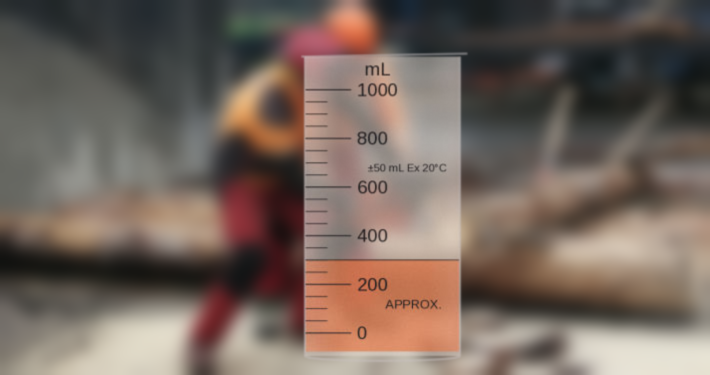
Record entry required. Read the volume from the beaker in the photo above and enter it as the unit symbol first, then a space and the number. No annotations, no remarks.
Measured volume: mL 300
